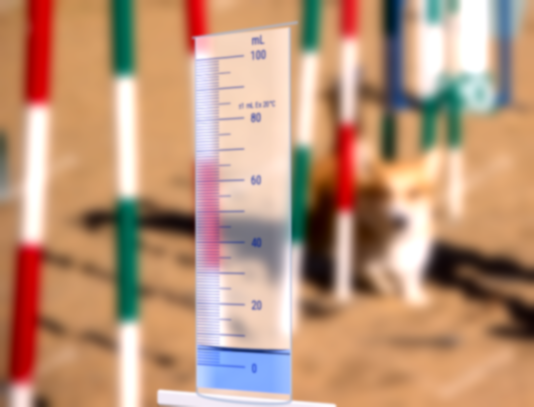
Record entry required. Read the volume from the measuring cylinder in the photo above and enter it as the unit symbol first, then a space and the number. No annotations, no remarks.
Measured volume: mL 5
